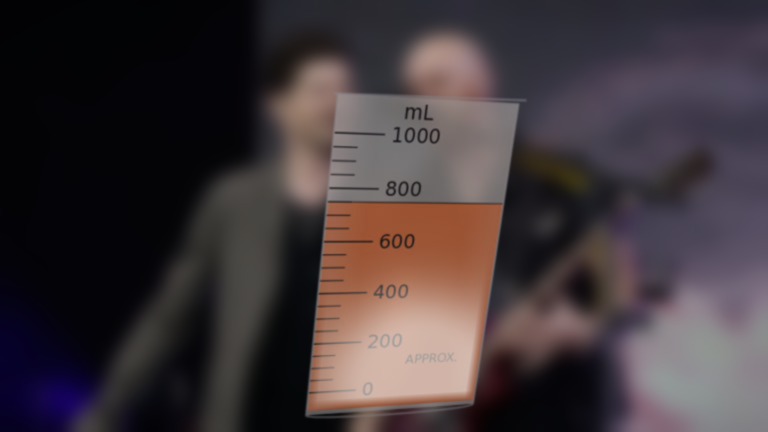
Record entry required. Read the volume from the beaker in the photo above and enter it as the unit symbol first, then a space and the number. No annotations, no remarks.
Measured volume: mL 750
